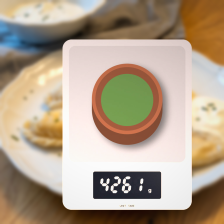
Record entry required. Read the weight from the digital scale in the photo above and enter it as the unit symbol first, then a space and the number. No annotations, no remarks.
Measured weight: g 4261
